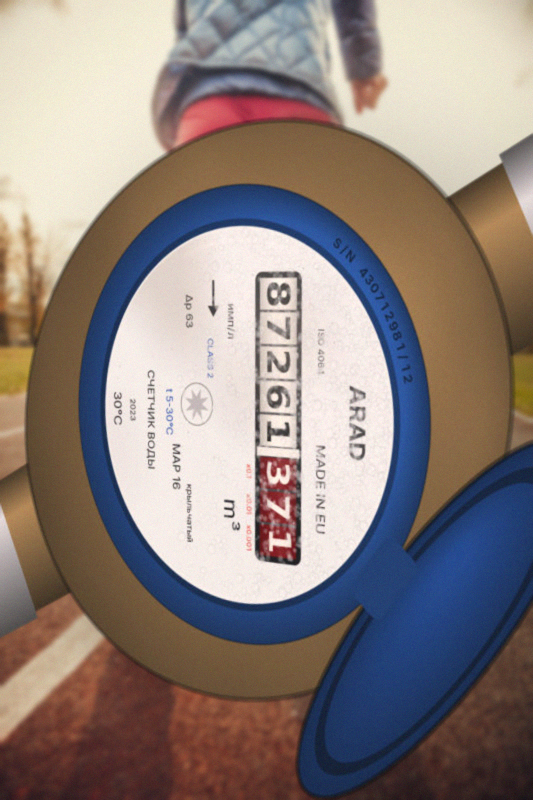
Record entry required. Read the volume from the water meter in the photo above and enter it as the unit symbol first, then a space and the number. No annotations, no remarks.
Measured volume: m³ 87261.371
